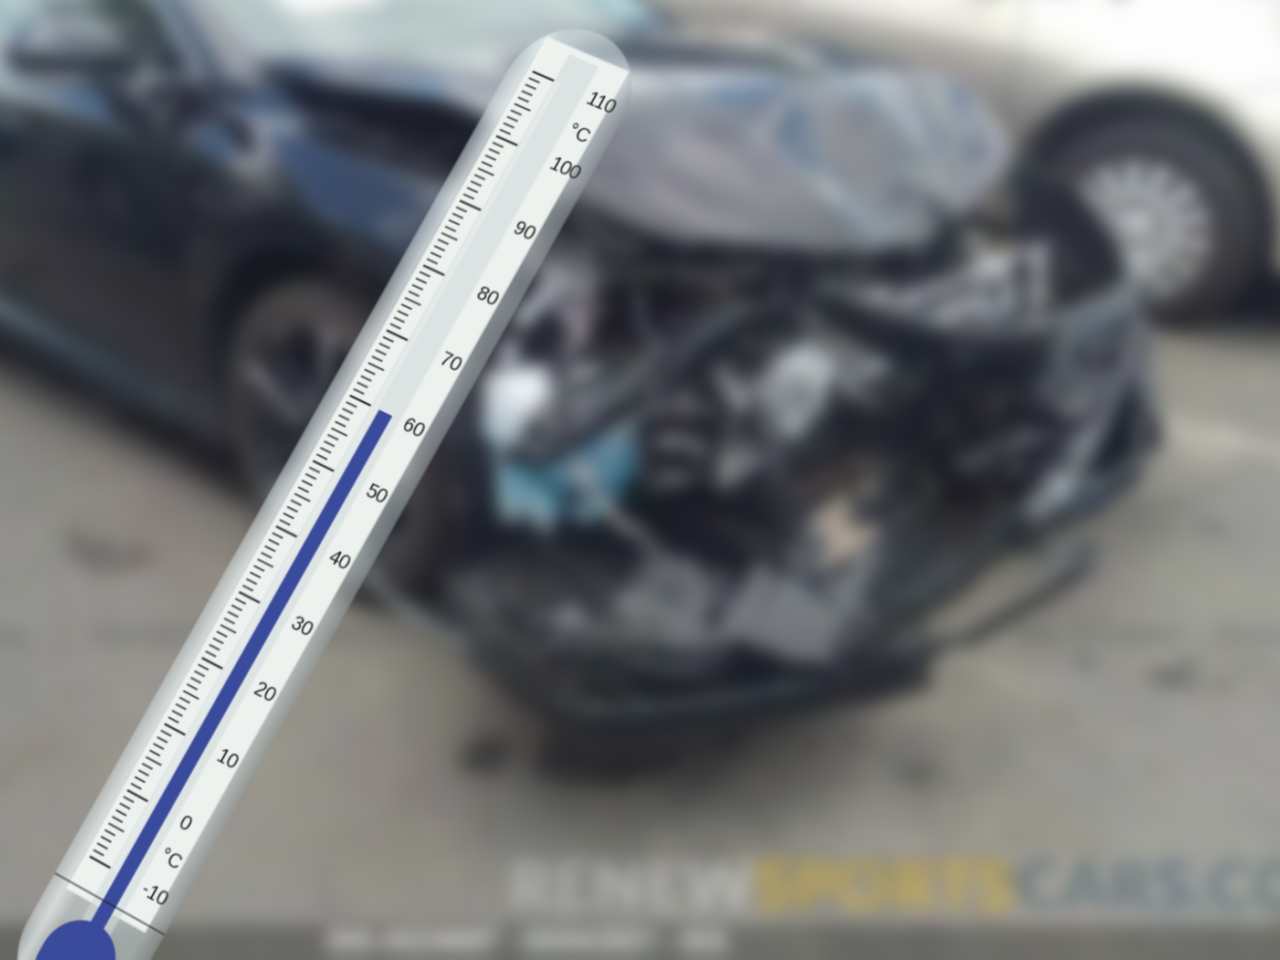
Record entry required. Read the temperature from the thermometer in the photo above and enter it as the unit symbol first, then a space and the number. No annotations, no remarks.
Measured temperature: °C 60
